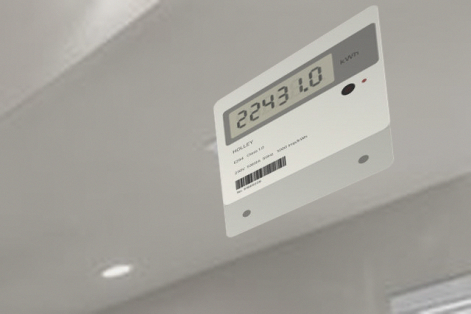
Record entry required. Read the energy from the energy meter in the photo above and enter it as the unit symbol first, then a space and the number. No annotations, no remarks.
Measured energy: kWh 22431.0
